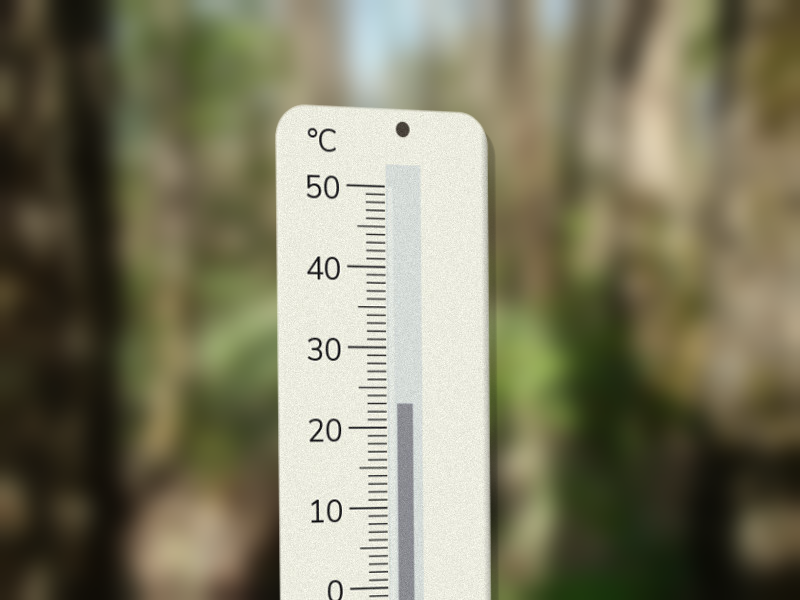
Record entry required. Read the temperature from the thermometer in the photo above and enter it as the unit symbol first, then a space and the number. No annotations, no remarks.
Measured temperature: °C 23
